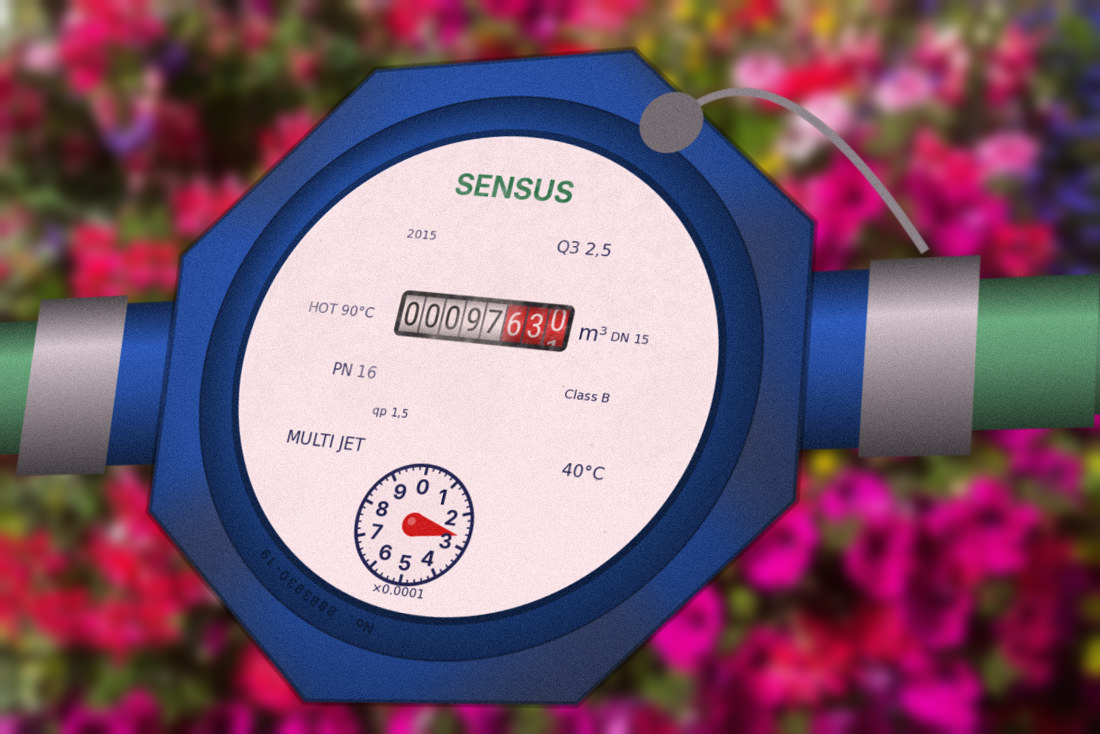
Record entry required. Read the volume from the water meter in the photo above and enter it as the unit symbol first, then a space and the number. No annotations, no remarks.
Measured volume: m³ 97.6302
